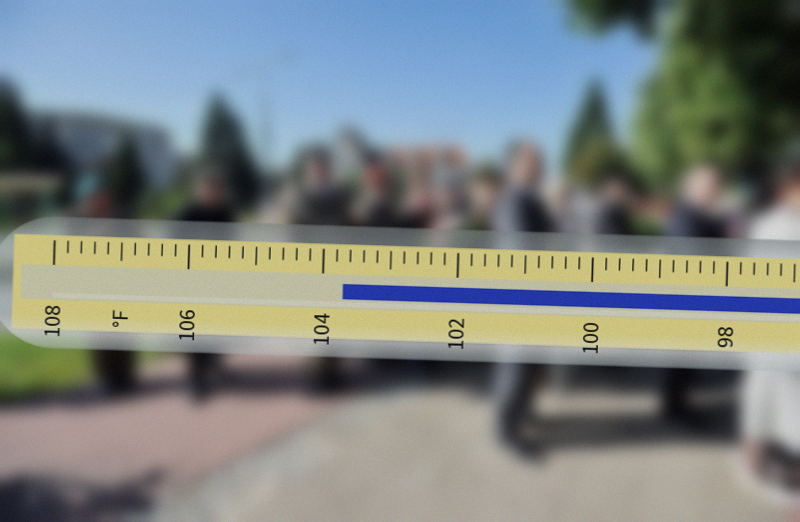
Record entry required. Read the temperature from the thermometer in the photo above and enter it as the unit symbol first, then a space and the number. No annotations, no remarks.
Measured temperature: °F 103.7
